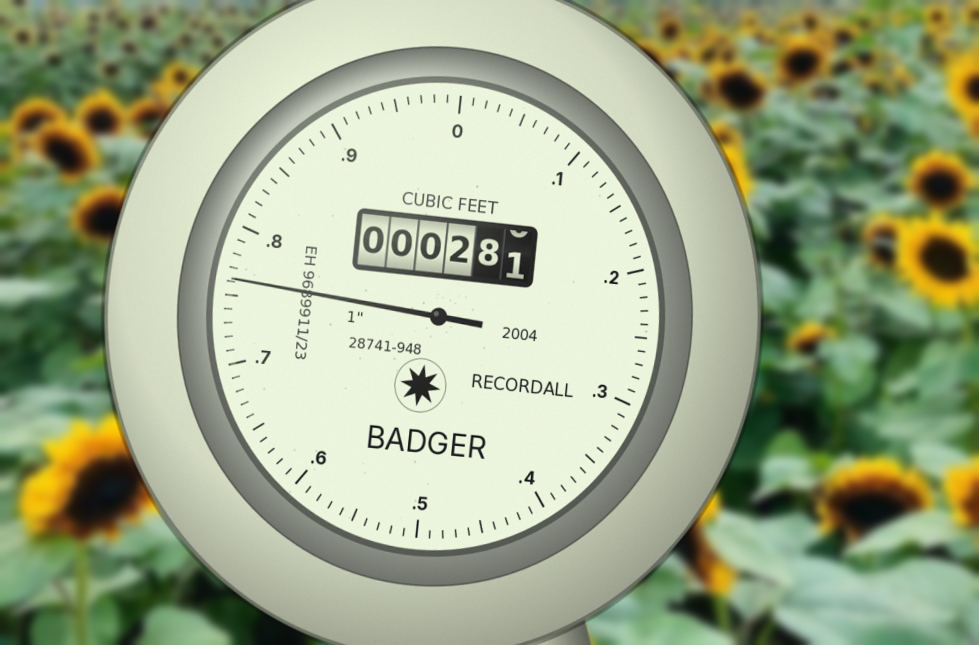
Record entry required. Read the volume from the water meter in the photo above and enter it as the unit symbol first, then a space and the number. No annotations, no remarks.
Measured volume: ft³ 280.76
